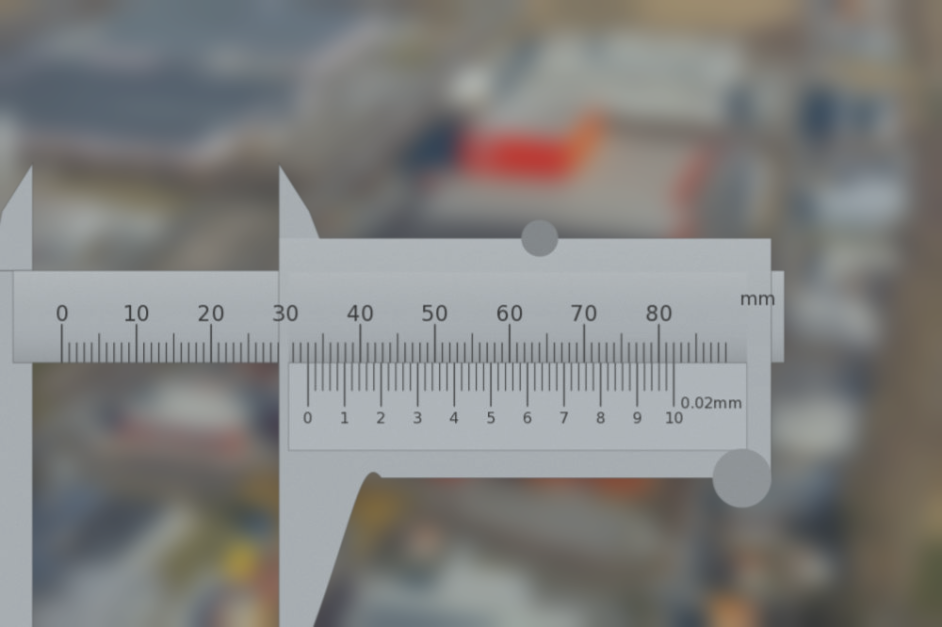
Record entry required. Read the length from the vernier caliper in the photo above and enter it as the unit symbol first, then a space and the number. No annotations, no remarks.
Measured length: mm 33.0
